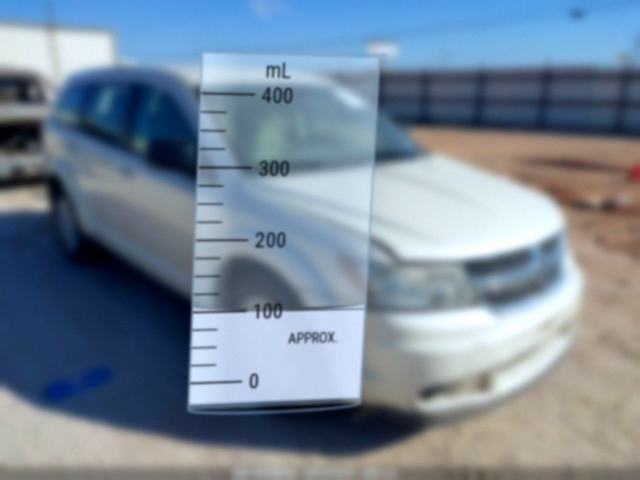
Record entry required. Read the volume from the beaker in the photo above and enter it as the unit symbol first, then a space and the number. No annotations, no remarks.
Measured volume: mL 100
